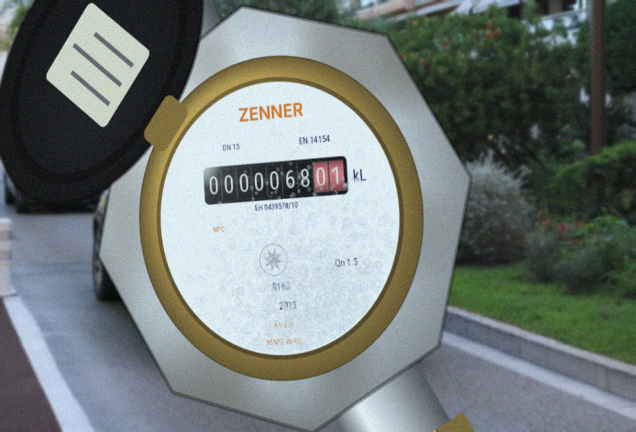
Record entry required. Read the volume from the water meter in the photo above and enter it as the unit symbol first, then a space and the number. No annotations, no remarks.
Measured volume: kL 68.01
